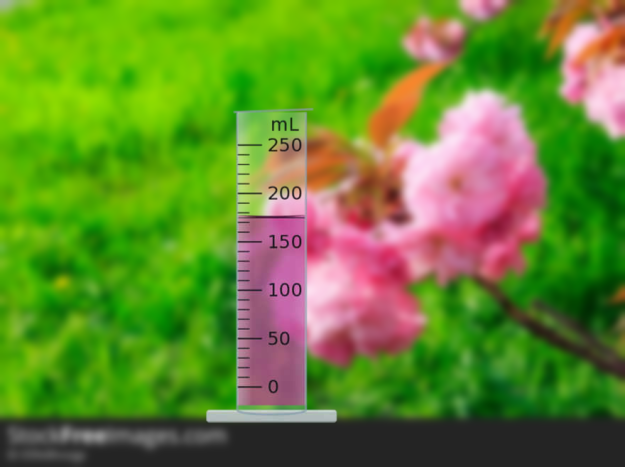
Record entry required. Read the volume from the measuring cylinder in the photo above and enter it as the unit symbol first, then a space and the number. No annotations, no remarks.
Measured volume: mL 175
